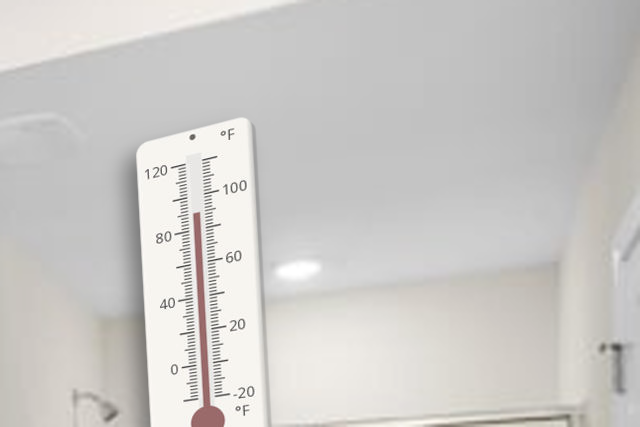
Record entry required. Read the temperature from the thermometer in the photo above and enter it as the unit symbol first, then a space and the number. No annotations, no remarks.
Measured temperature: °F 90
